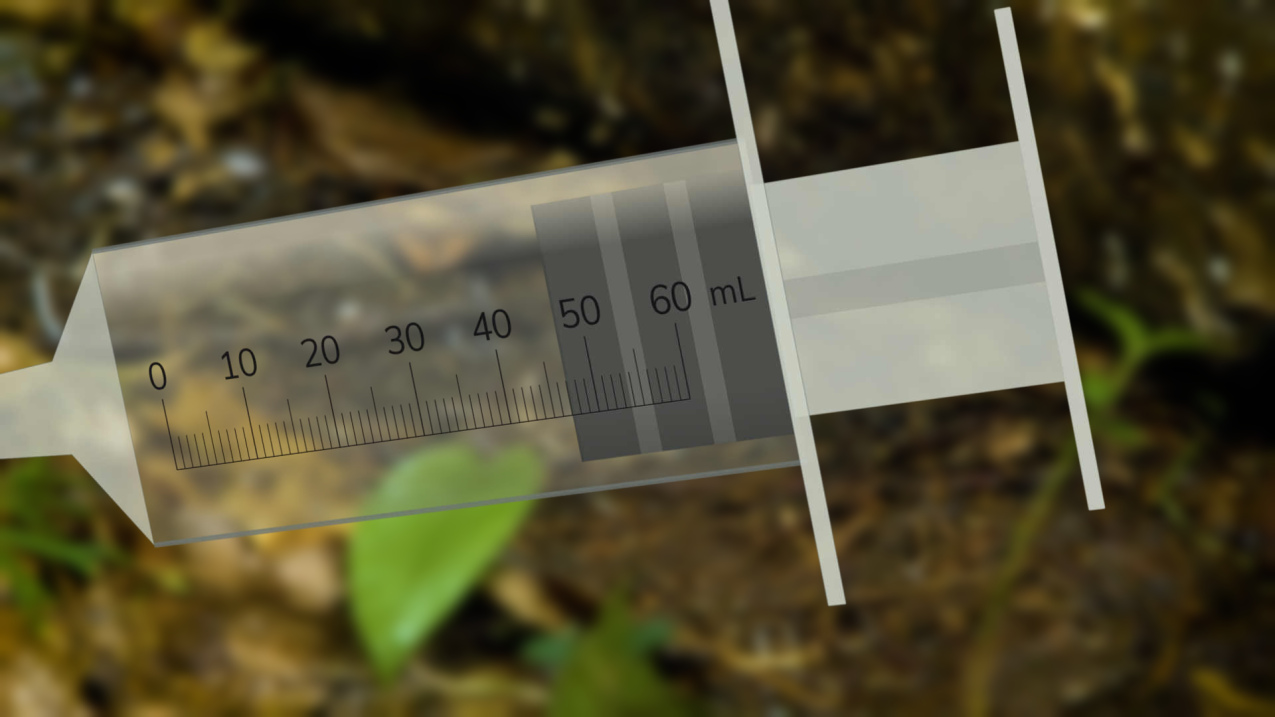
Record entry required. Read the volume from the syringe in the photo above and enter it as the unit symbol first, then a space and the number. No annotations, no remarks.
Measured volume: mL 47
